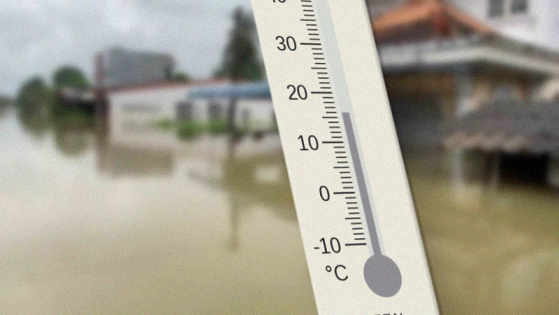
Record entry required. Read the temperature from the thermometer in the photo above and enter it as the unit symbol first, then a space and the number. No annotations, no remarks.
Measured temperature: °C 16
